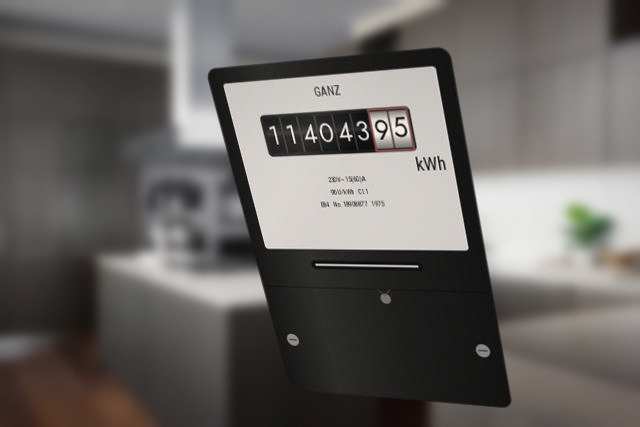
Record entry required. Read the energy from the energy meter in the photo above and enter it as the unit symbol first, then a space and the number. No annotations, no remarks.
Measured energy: kWh 114043.95
